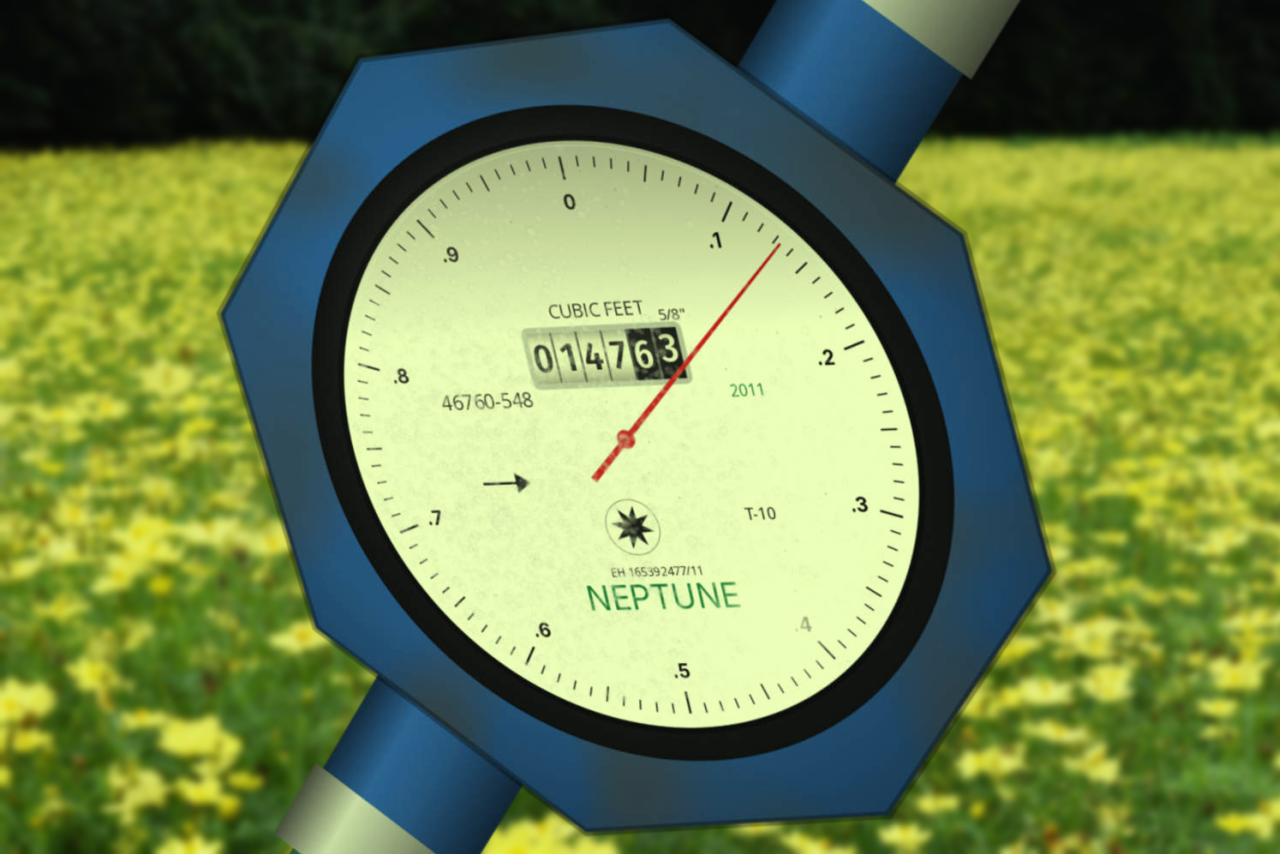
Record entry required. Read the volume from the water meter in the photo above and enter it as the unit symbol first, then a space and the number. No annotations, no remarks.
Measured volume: ft³ 14763.13
